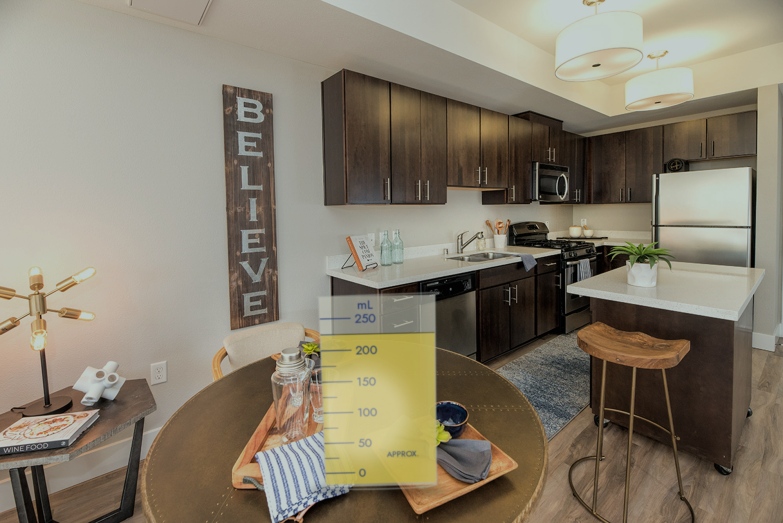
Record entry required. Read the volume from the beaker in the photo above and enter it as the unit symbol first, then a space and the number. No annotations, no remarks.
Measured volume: mL 225
